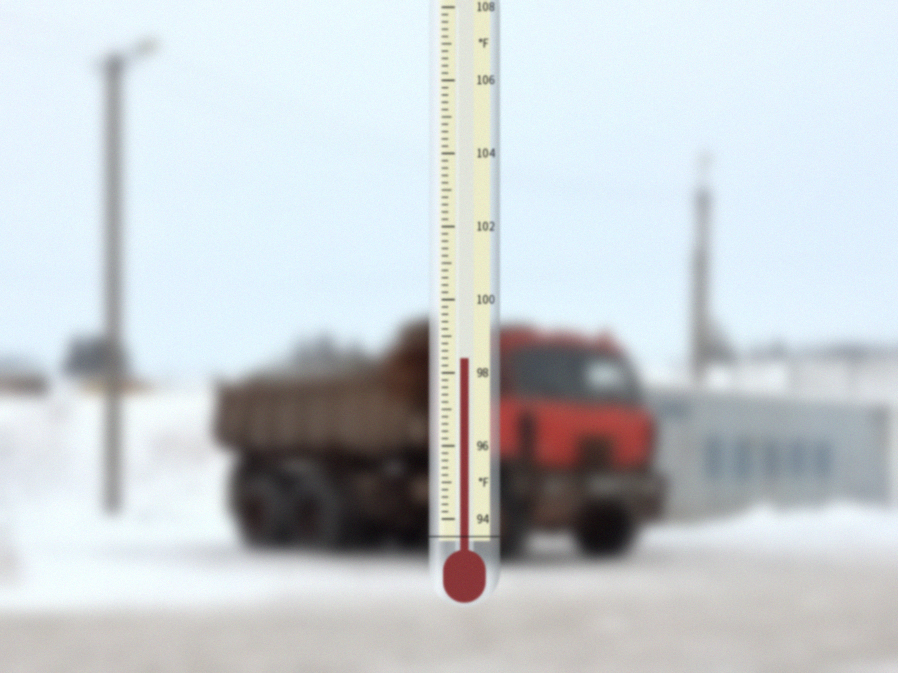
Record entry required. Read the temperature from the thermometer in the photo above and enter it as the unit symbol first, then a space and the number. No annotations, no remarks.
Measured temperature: °F 98.4
